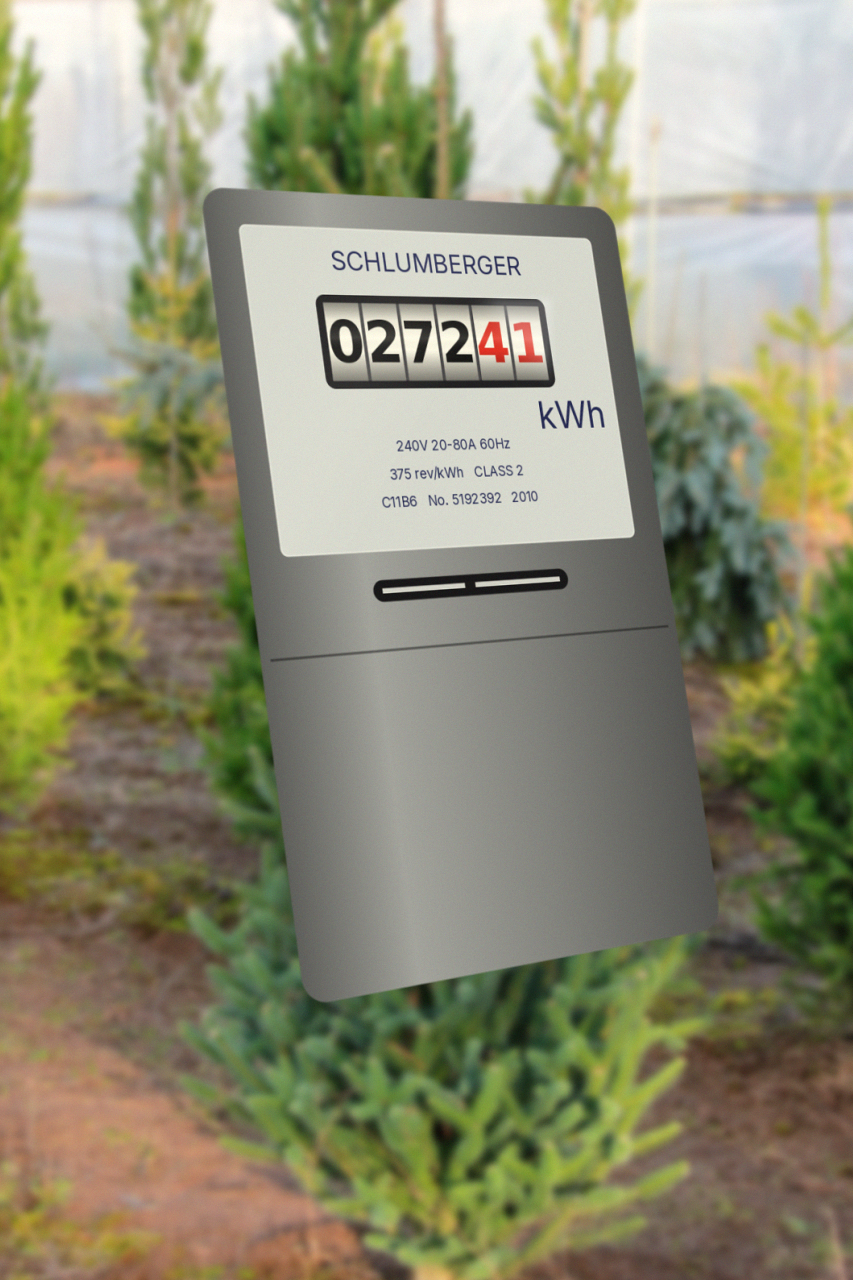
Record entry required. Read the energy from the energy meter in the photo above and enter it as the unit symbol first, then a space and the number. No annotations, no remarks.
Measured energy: kWh 272.41
